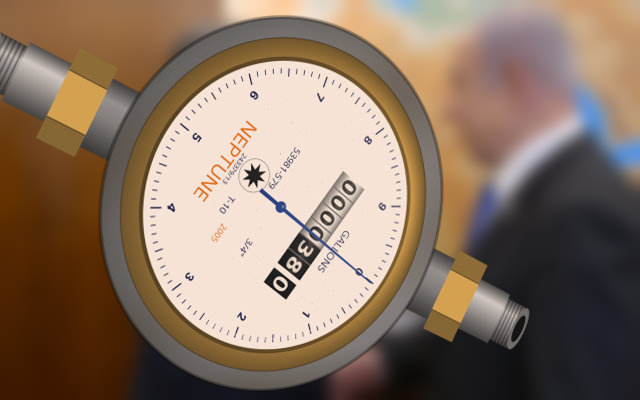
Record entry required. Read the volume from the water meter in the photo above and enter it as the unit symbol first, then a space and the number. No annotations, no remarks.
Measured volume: gal 380.0
